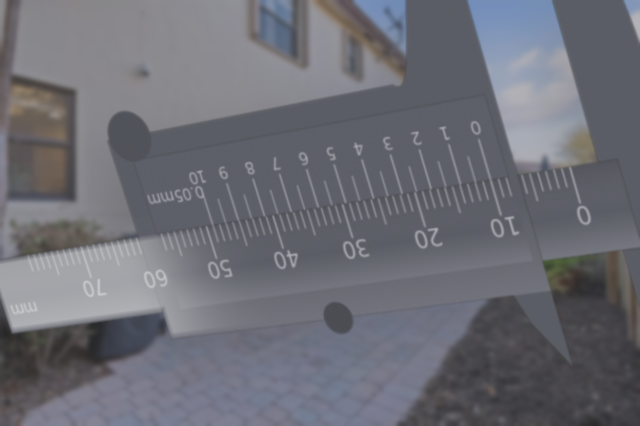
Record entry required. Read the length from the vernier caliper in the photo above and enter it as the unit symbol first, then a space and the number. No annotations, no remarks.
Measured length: mm 10.0
